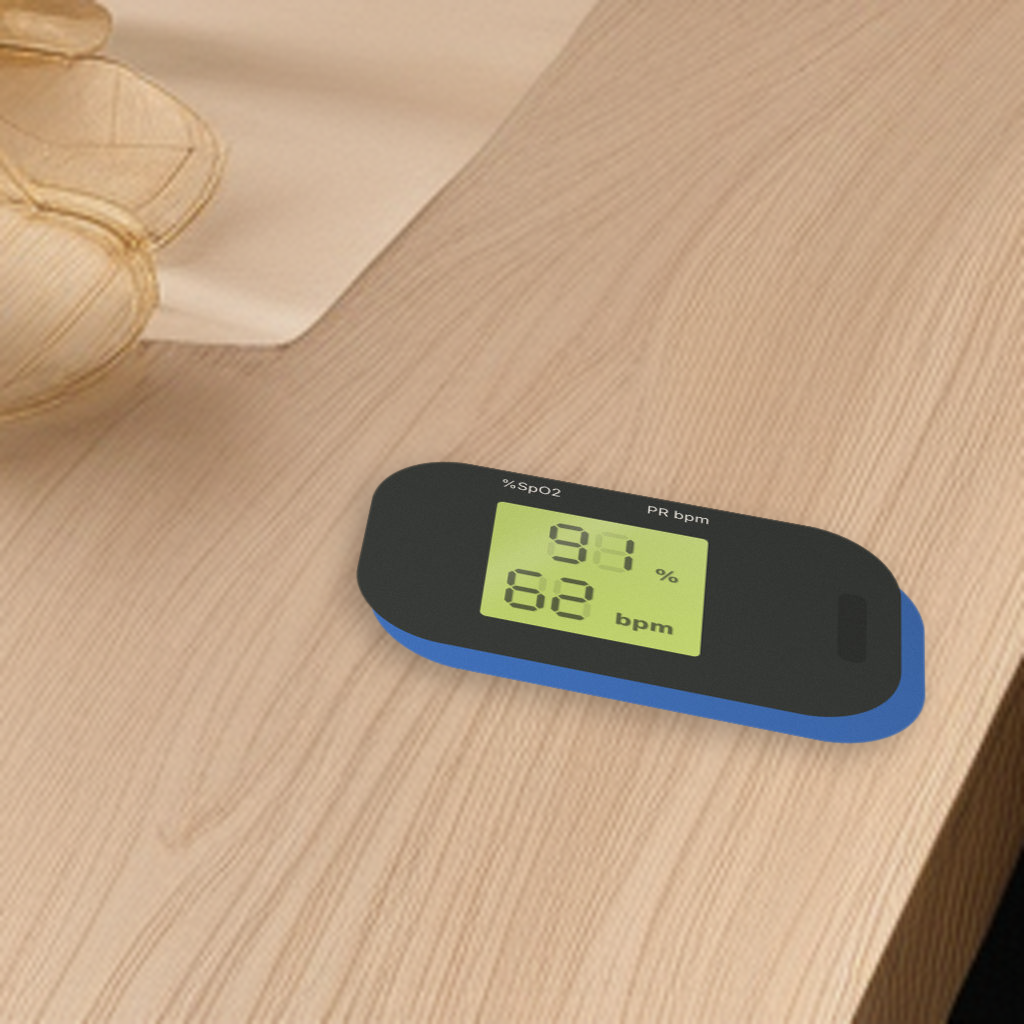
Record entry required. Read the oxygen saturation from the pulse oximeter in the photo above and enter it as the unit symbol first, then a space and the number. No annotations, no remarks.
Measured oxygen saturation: % 91
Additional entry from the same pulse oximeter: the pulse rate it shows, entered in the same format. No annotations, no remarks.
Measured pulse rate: bpm 62
